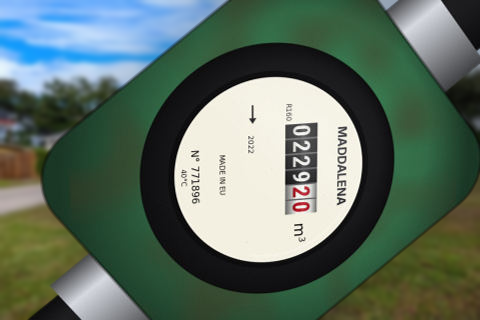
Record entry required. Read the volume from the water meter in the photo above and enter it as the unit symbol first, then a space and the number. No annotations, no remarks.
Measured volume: m³ 229.20
